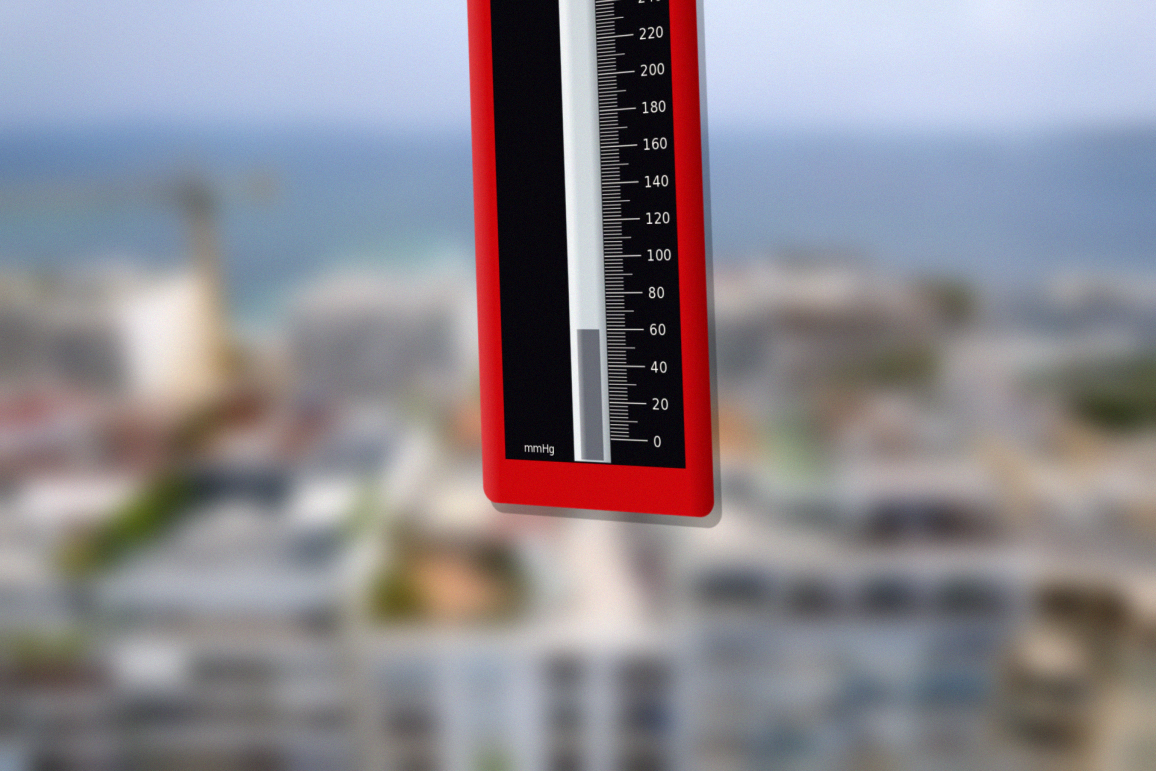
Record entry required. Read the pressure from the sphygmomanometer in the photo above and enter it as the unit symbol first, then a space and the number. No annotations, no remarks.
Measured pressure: mmHg 60
